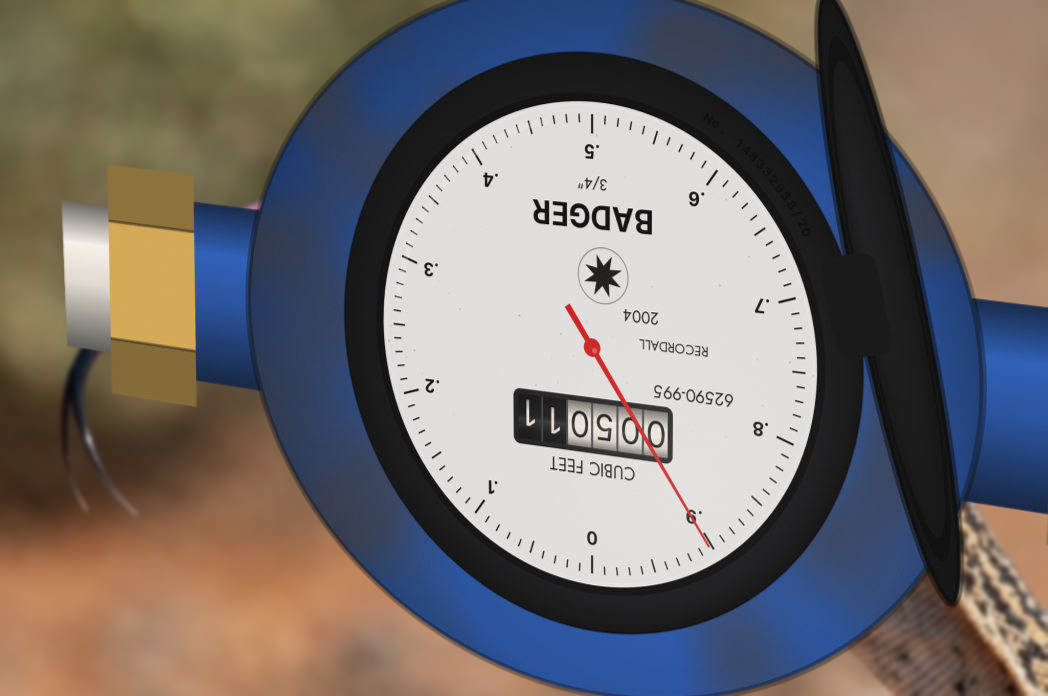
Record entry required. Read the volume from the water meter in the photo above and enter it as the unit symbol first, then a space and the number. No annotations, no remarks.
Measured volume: ft³ 5010.90
